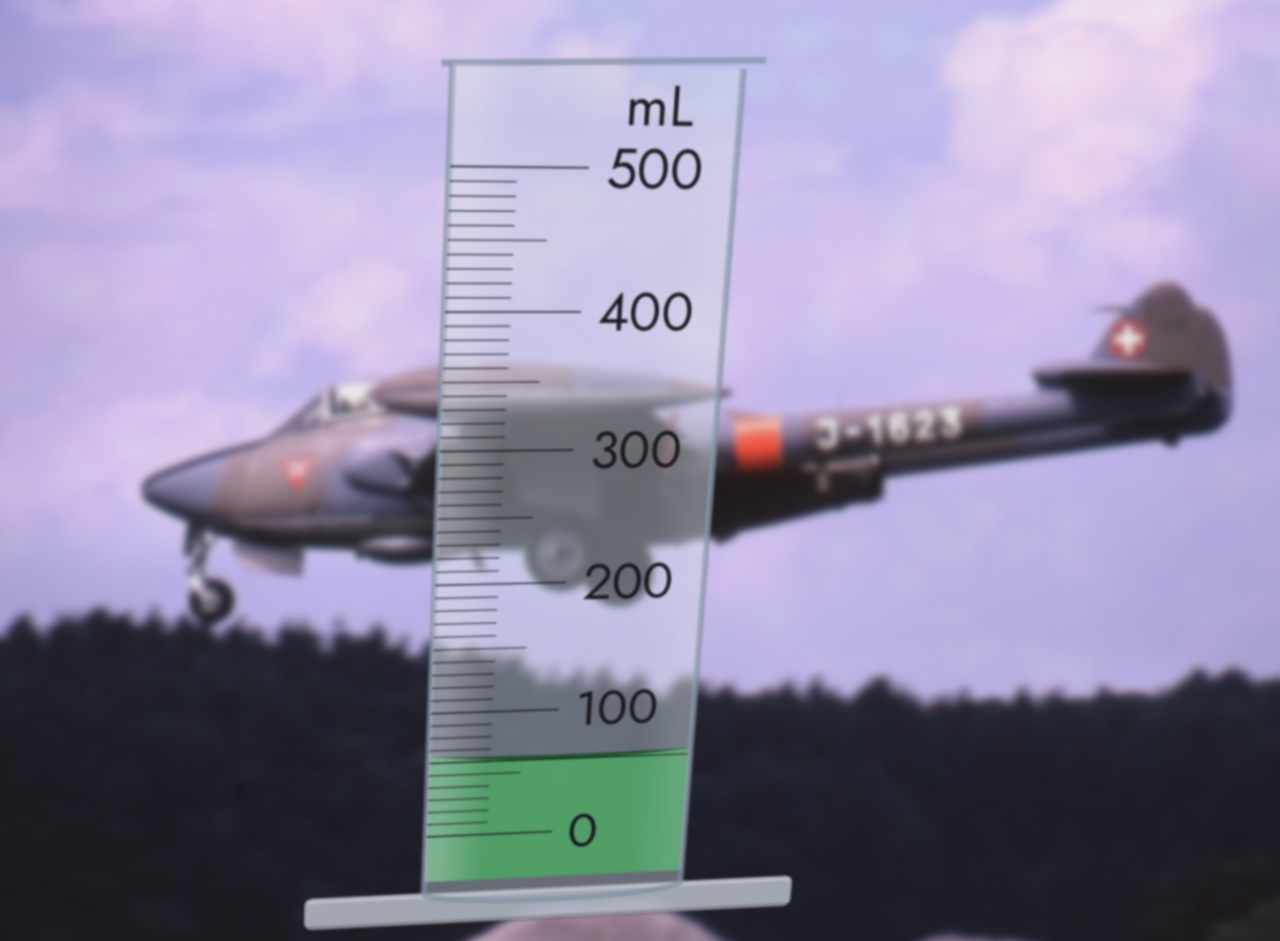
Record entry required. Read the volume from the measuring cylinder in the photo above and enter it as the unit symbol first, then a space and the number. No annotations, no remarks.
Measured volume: mL 60
